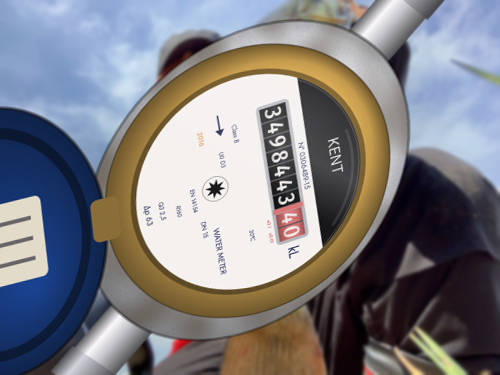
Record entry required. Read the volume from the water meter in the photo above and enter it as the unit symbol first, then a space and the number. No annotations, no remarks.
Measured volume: kL 3498443.40
